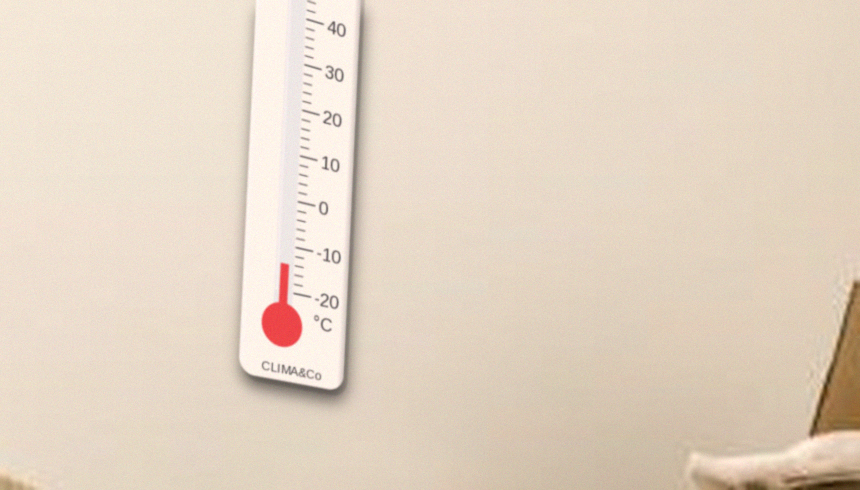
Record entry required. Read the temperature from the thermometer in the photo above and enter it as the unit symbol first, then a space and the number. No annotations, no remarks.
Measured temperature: °C -14
